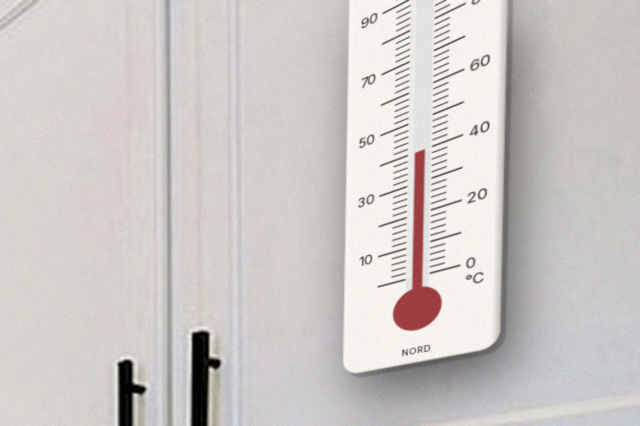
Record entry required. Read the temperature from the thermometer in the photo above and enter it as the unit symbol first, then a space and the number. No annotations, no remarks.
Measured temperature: °C 40
